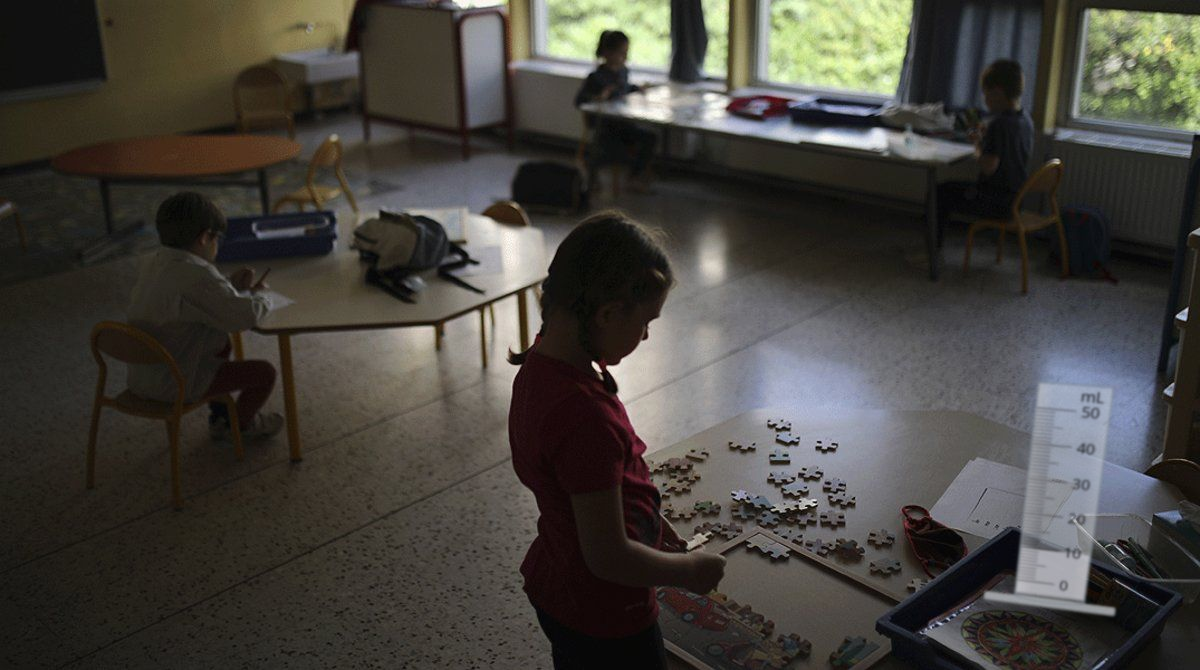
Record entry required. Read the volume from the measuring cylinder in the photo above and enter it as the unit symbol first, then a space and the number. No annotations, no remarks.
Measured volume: mL 10
